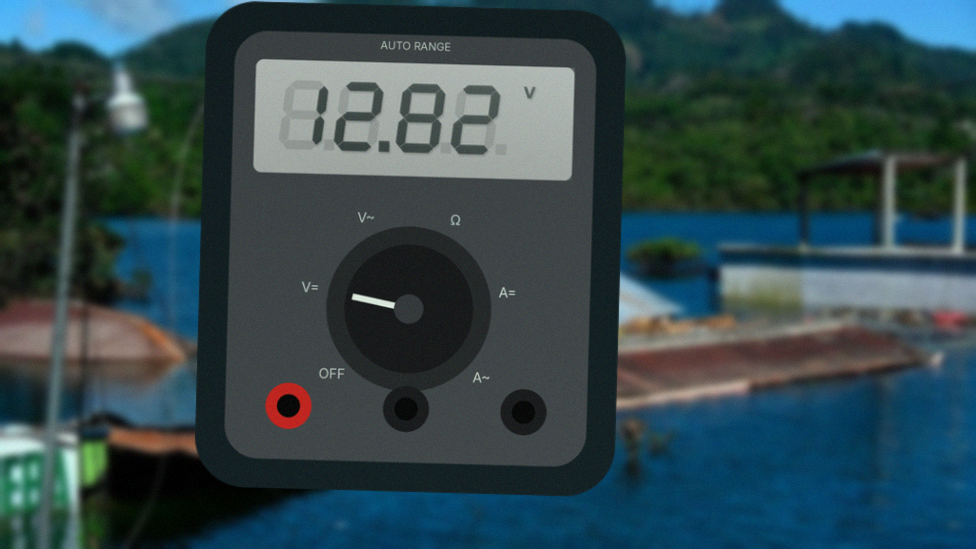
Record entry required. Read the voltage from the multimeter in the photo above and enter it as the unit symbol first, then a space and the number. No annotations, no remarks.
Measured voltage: V 12.82
